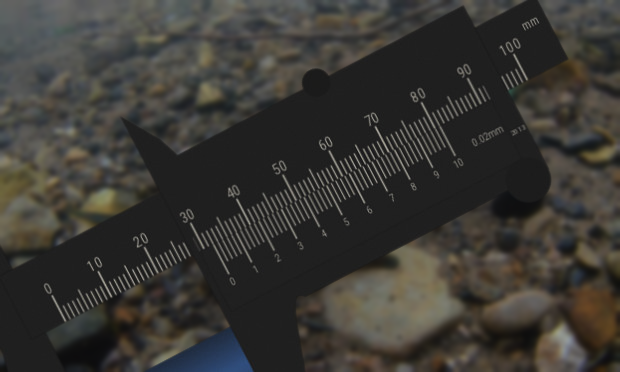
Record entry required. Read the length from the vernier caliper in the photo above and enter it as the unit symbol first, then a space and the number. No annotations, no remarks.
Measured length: mm 32.0
